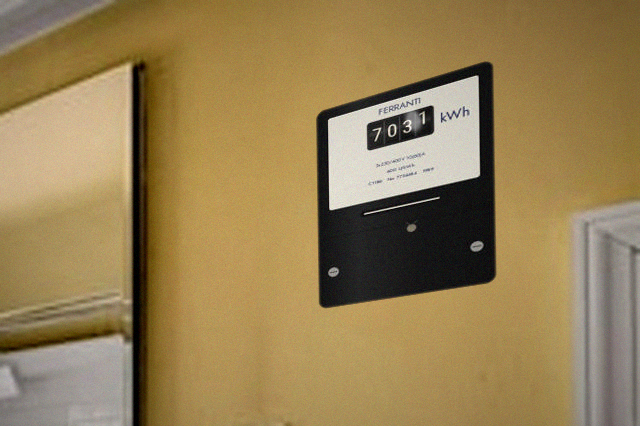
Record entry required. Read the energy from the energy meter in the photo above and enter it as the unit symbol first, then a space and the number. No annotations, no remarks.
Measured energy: kWh 7031
